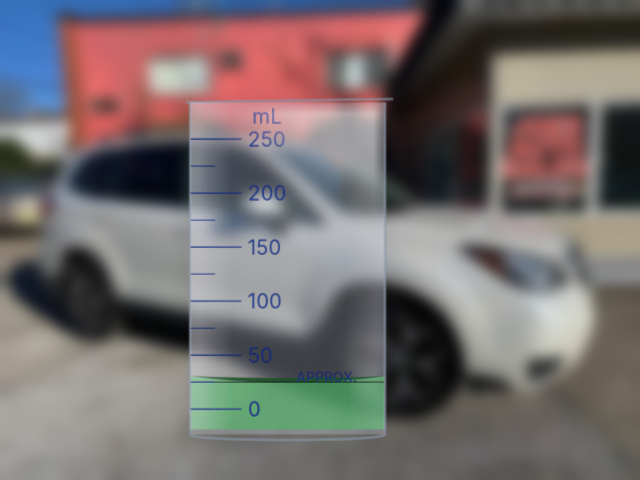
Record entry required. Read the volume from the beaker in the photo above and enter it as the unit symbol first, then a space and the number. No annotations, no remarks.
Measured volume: mL 25
